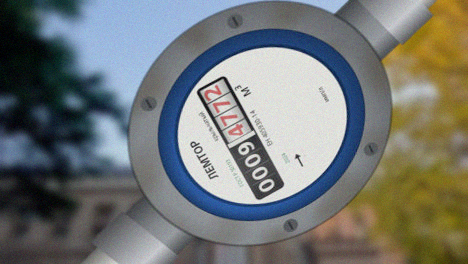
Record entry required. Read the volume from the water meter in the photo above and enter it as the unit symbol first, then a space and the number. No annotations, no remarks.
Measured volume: m³ 9.4772
